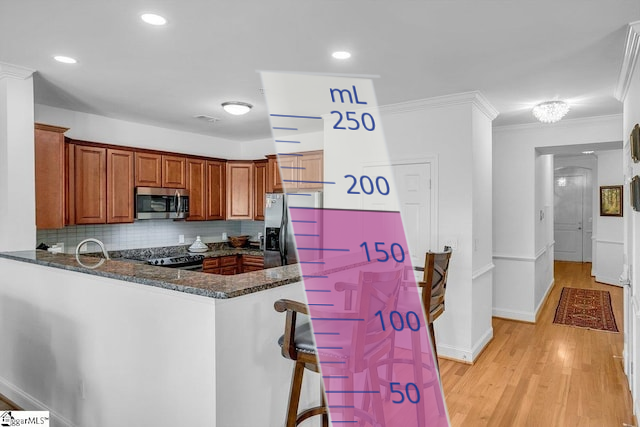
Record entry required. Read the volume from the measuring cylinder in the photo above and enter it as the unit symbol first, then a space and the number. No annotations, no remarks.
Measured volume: mL 180
